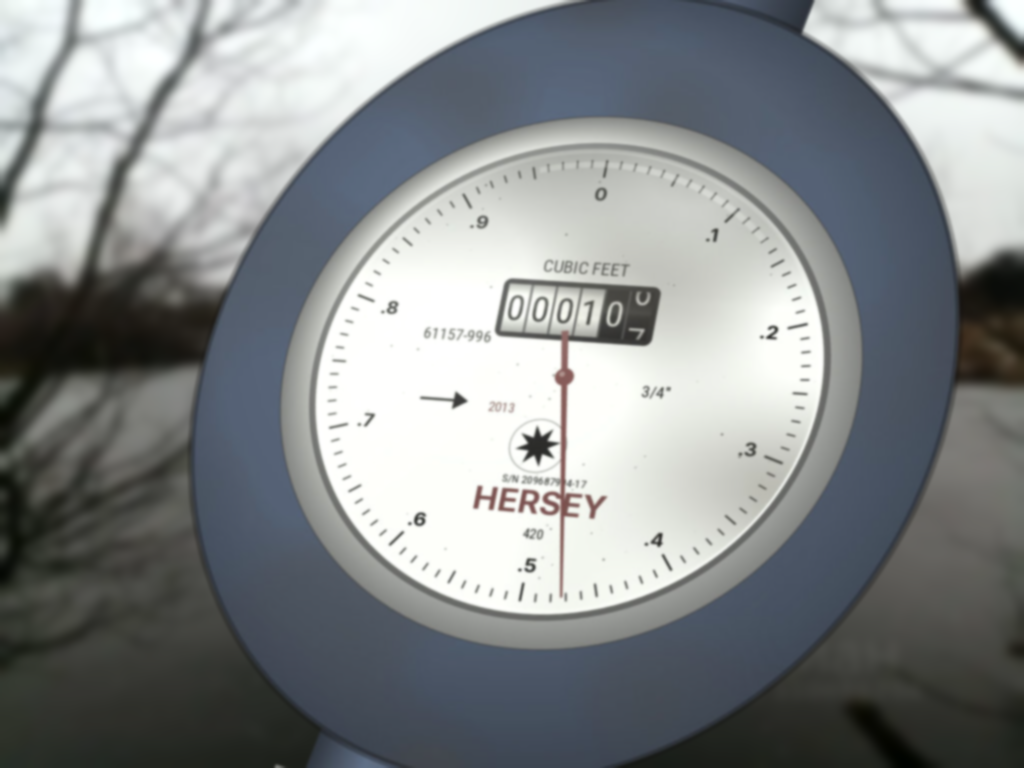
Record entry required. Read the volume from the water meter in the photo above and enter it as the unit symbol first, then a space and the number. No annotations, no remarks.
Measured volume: ft³ 106.47
